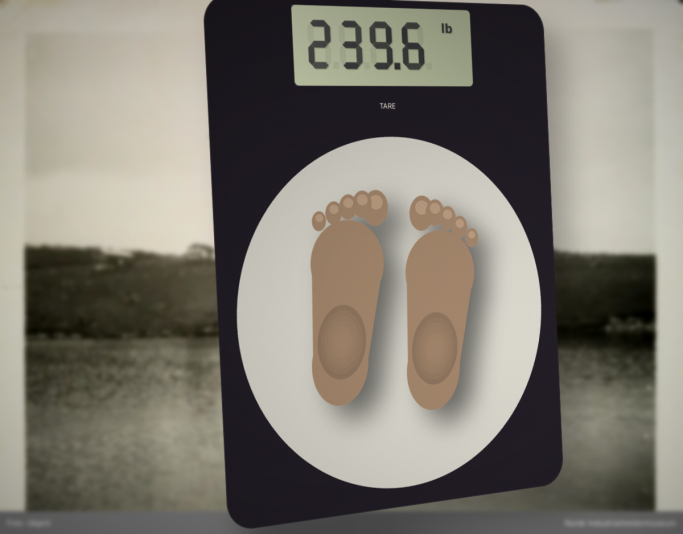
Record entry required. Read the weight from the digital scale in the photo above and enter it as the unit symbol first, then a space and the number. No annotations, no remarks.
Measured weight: lb 239.6
